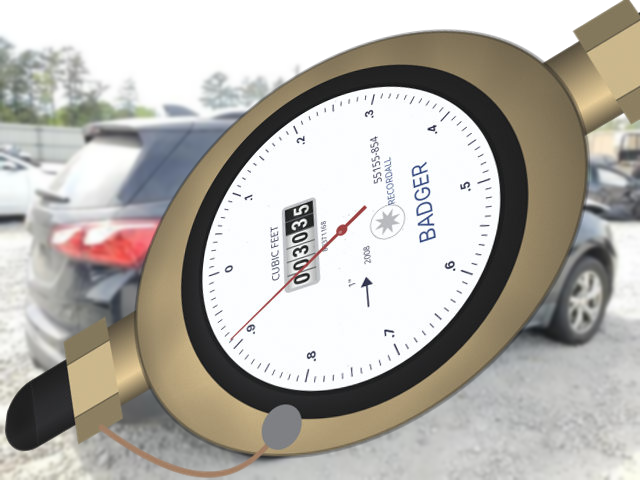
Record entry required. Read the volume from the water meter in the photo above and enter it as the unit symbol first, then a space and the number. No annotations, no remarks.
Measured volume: ft³ 3034.91
